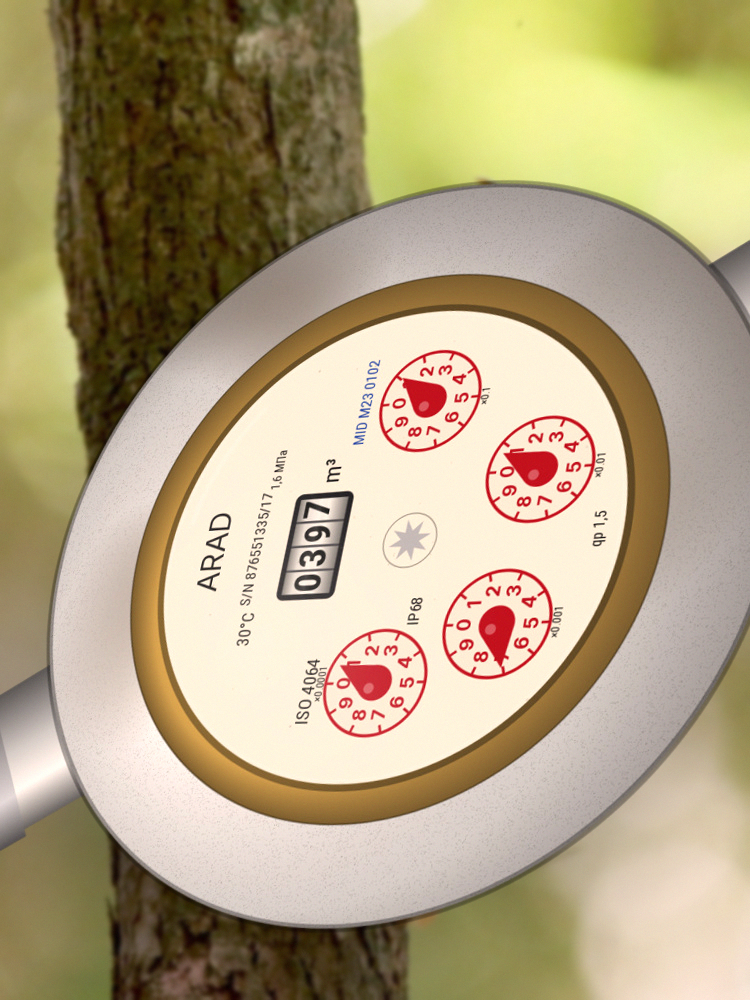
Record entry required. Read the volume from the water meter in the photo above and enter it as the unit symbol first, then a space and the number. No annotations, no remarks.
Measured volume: m³ 397.1070
